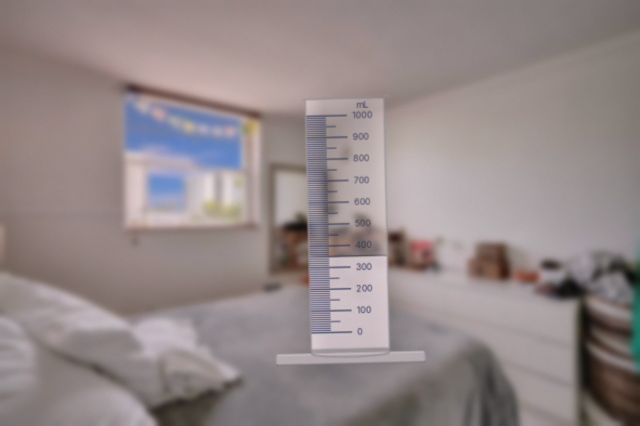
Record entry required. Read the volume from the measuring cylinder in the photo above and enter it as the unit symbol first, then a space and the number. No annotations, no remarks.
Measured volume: mL 350
